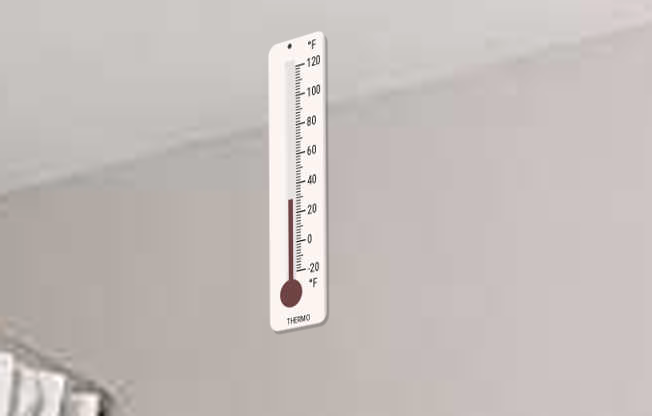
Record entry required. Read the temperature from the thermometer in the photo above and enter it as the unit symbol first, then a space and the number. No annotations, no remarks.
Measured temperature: °F 30
